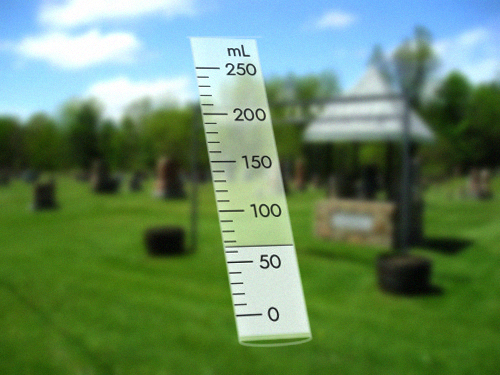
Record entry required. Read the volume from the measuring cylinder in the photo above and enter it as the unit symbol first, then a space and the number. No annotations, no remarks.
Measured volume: mL 65
